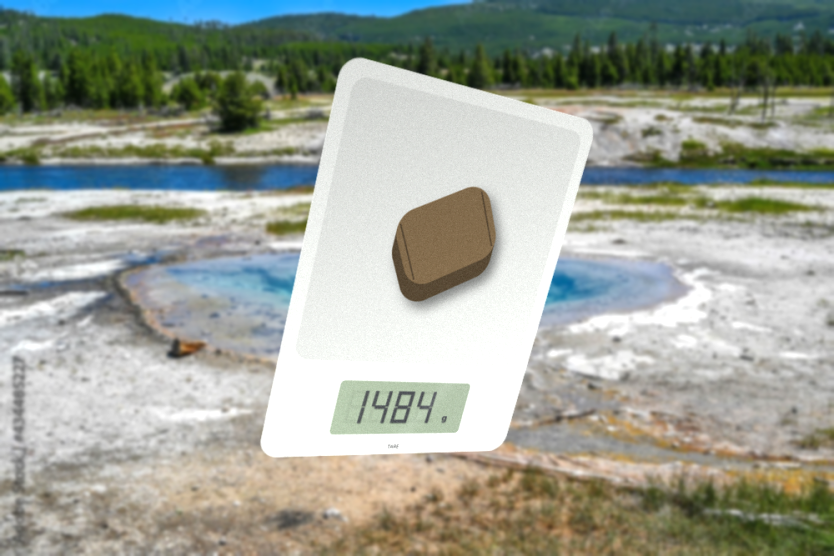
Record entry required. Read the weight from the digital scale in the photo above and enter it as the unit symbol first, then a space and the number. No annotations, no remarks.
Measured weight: g 1484
